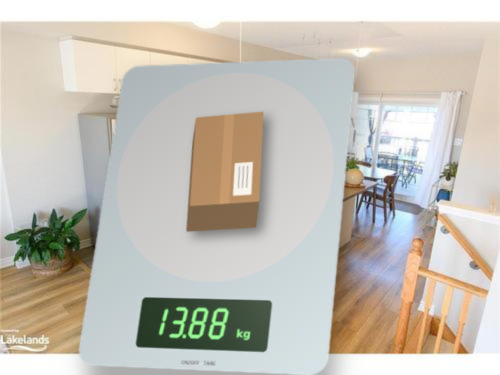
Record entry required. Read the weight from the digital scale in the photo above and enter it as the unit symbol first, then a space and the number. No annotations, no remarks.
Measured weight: kg 13.88
